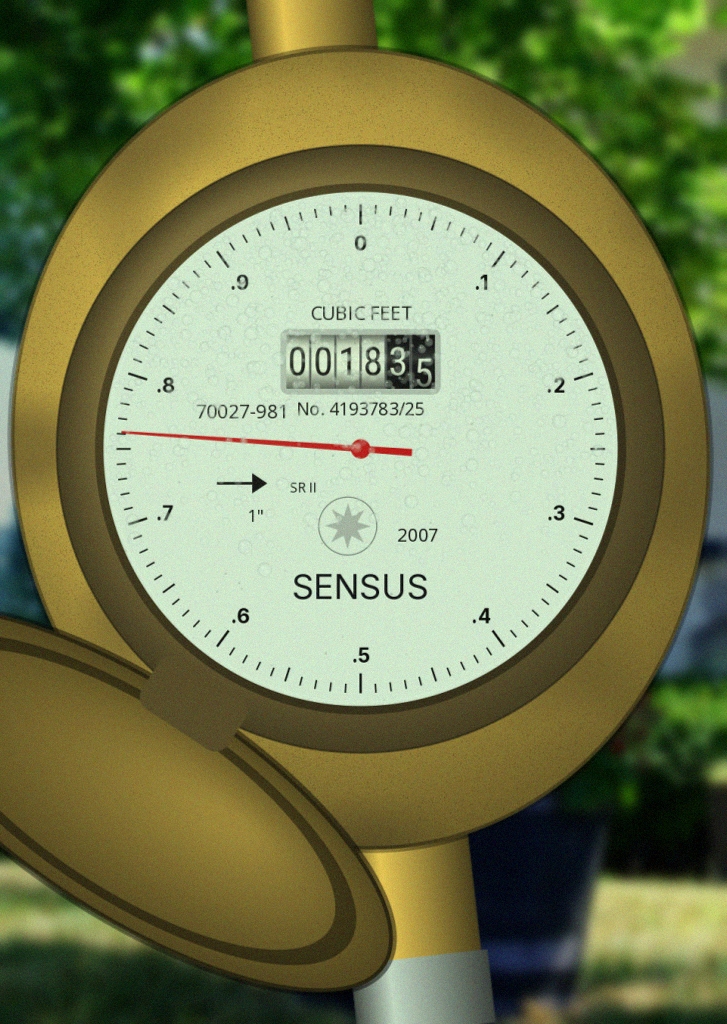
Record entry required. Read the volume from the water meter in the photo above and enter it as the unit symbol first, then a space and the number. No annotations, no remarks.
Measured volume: ft³ 1834.76
